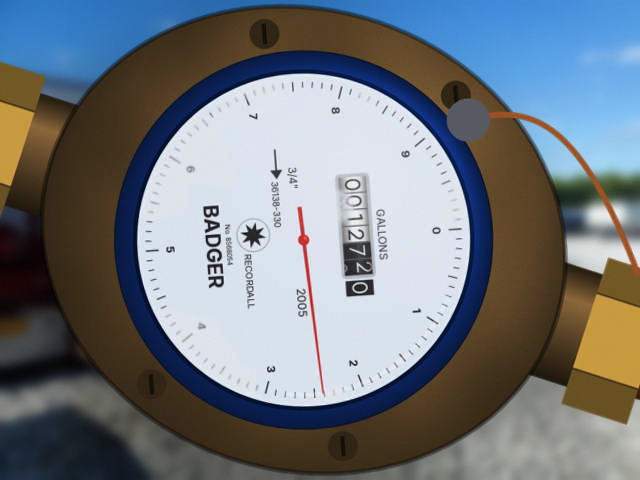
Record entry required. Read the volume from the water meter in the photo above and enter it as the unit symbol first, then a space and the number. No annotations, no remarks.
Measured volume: gal 12722.4
